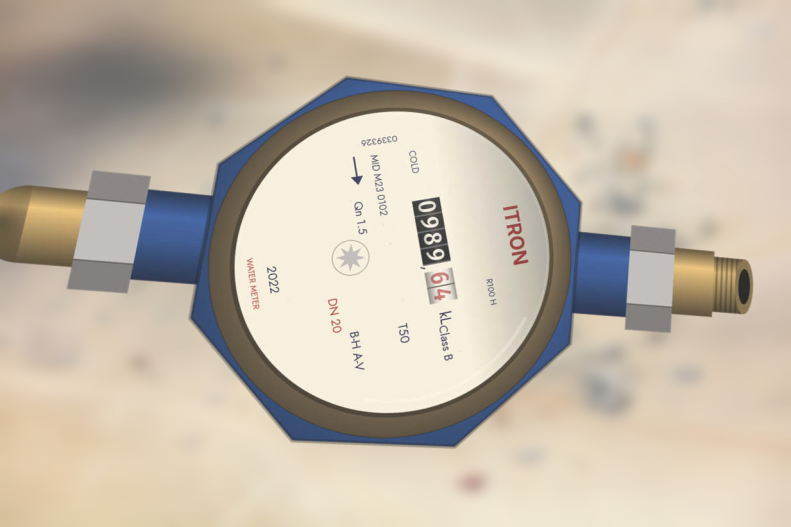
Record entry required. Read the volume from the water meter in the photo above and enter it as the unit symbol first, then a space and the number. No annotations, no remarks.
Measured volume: kL 989.64
